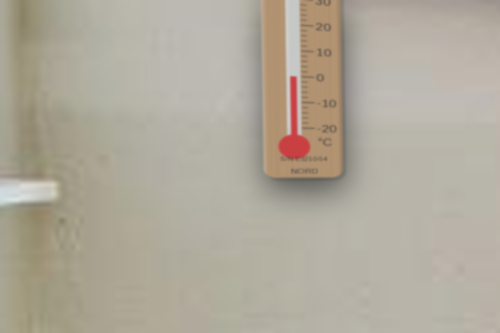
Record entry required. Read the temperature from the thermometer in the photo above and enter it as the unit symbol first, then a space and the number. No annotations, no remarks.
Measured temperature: °C 0
